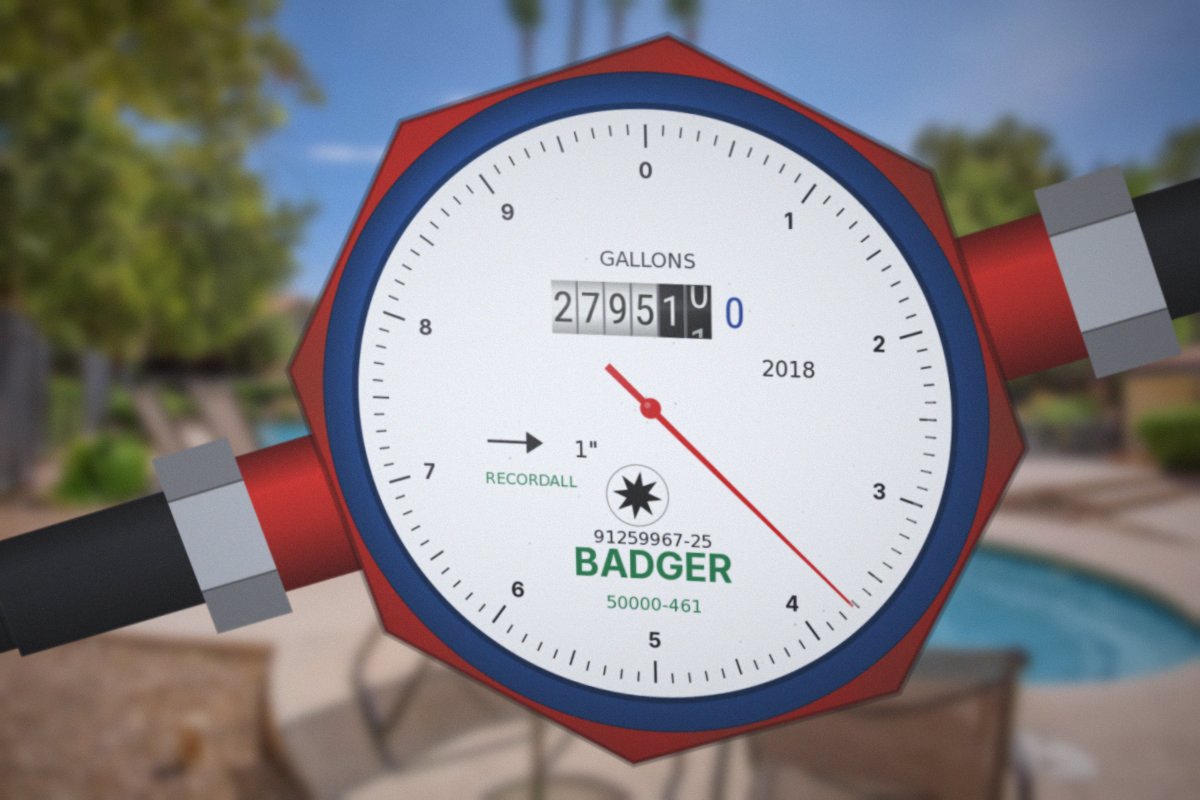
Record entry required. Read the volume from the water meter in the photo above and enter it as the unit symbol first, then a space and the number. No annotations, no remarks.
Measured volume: gal 2795103.7
